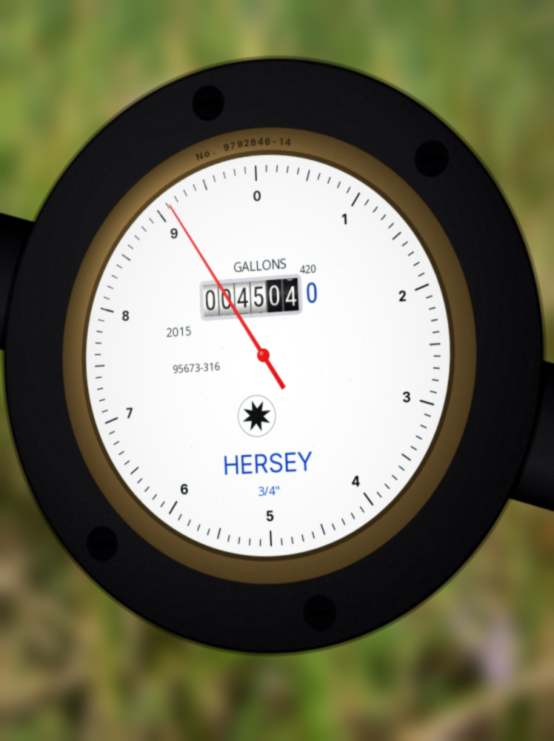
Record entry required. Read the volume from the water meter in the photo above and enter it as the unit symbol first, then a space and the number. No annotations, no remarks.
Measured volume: gal 45039.1
